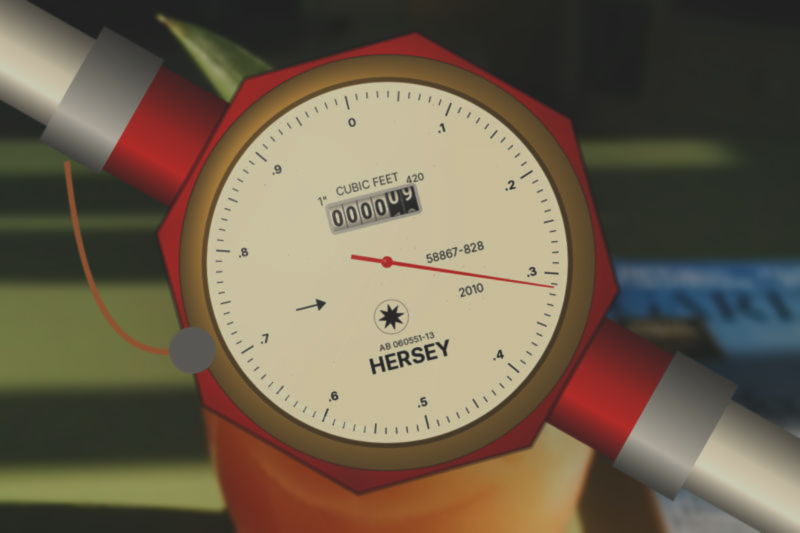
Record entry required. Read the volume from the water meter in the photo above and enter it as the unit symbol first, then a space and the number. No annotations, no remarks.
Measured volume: ft³ 9.31
